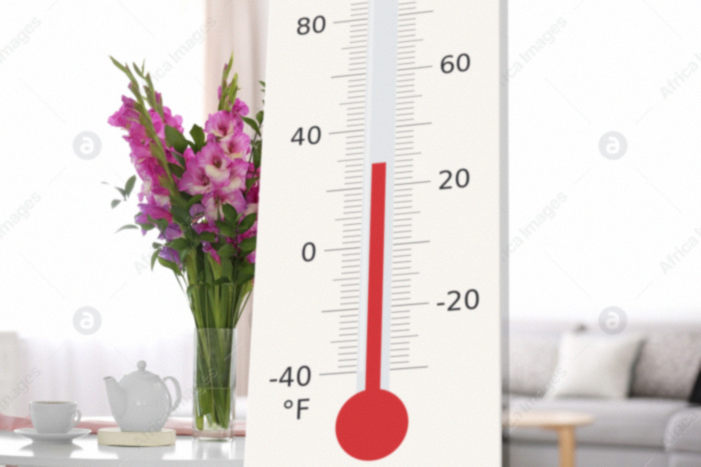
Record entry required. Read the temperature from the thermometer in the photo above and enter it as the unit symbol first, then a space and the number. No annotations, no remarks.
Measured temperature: °F 28
